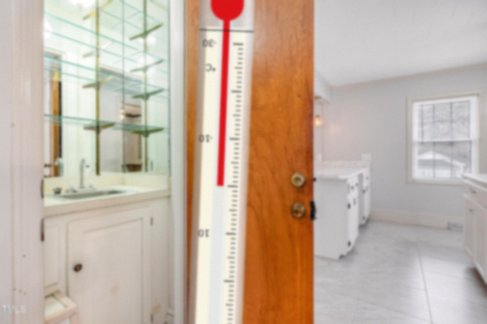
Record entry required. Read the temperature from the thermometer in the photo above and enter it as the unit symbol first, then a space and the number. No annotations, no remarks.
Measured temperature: °C 0
